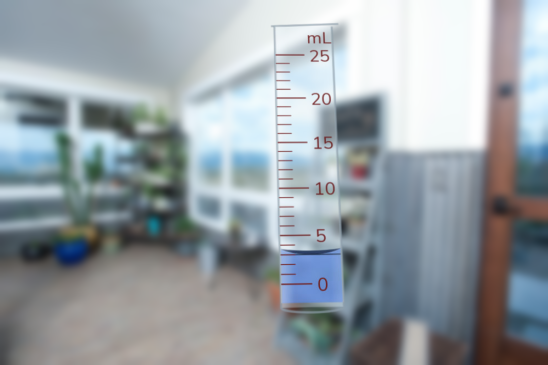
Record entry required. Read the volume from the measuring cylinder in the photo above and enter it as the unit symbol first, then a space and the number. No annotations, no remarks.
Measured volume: mL 3
